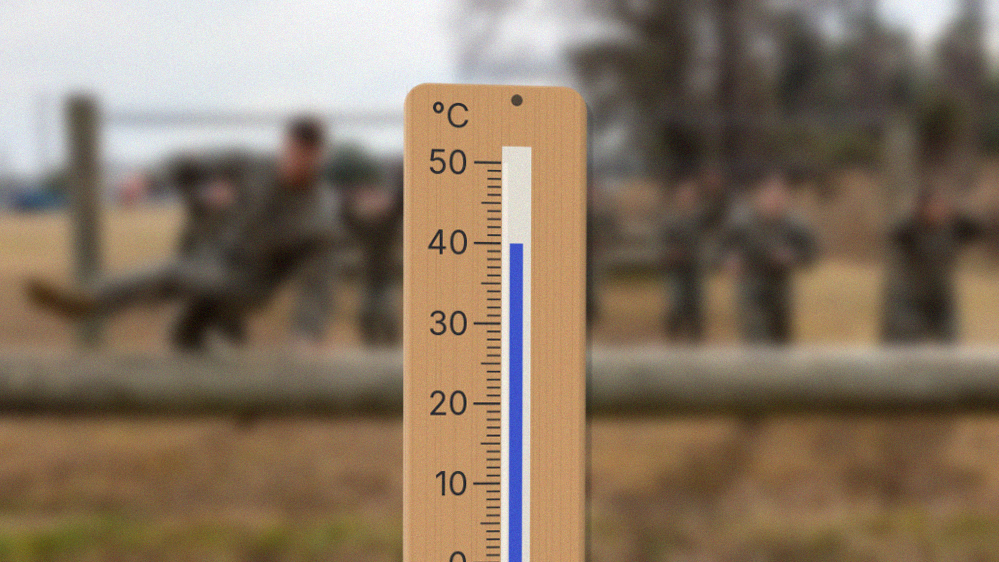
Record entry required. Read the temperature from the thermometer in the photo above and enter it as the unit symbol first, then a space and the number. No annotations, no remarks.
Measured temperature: °C 40
